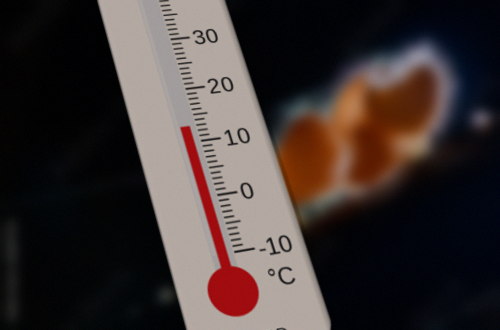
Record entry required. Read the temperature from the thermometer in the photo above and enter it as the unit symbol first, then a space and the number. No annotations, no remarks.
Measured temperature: °C 13
